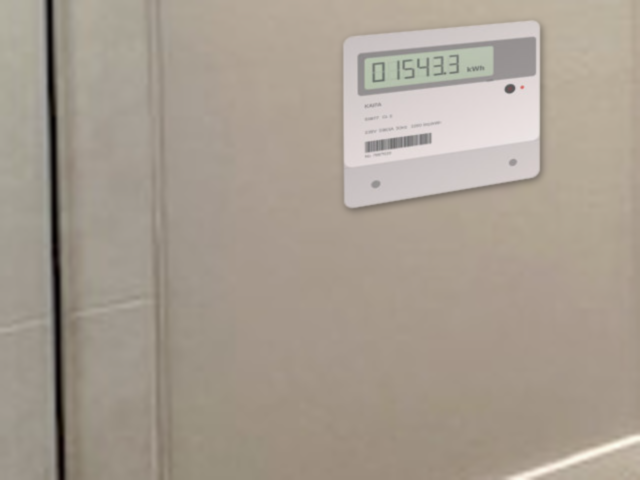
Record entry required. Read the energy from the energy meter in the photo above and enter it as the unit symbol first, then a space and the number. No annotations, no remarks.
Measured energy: kWh 1543.3
